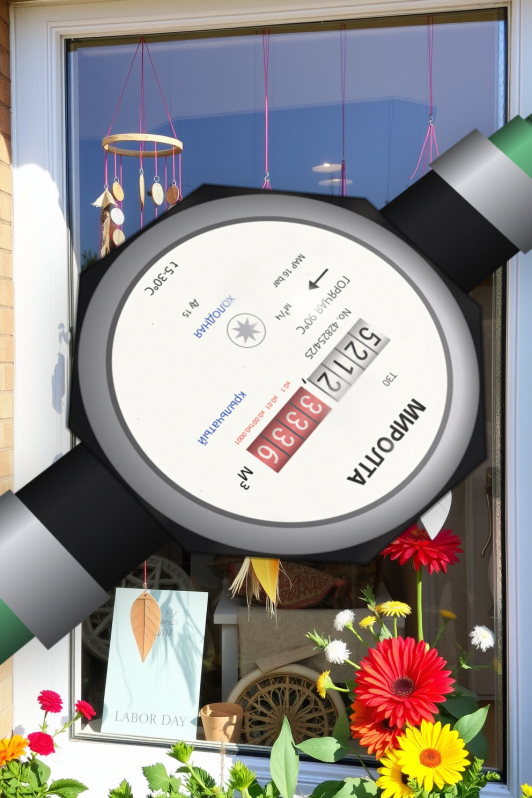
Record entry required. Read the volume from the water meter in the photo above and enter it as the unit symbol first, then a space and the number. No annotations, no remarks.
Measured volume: m³ 5212.3336
